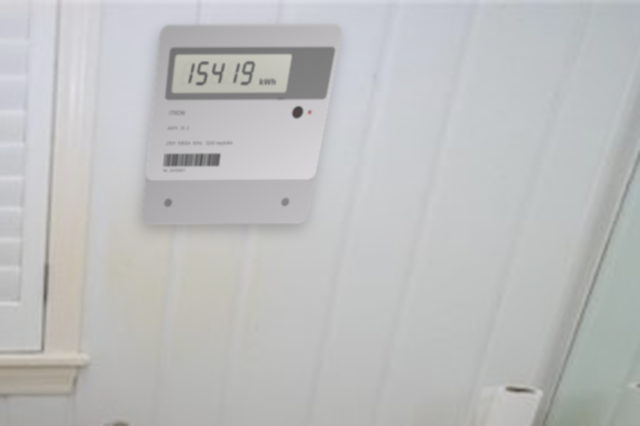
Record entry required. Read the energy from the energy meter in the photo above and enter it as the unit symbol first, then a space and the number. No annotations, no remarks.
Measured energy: kWh 15419
